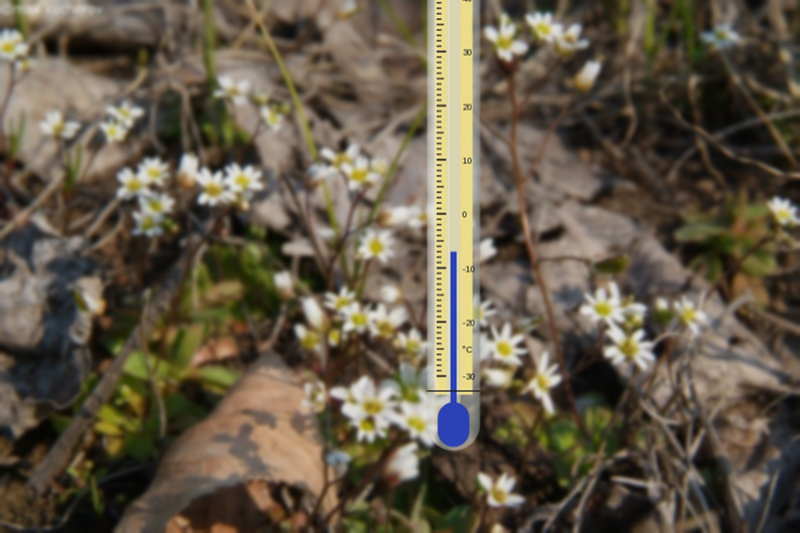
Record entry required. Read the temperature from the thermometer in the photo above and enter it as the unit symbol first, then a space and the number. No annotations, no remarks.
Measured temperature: °C -7
